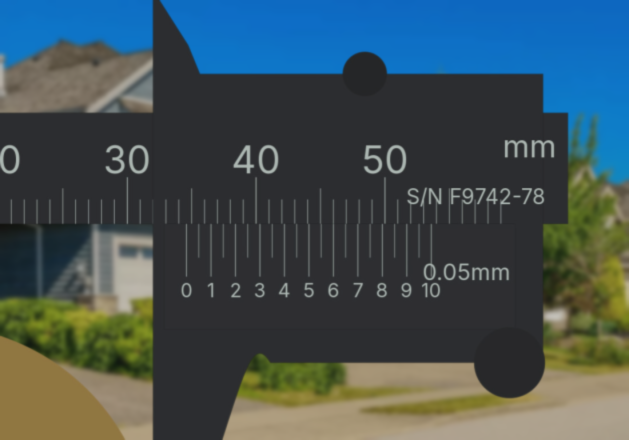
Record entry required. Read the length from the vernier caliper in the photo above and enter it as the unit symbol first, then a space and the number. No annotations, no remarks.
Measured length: mm 34.6
